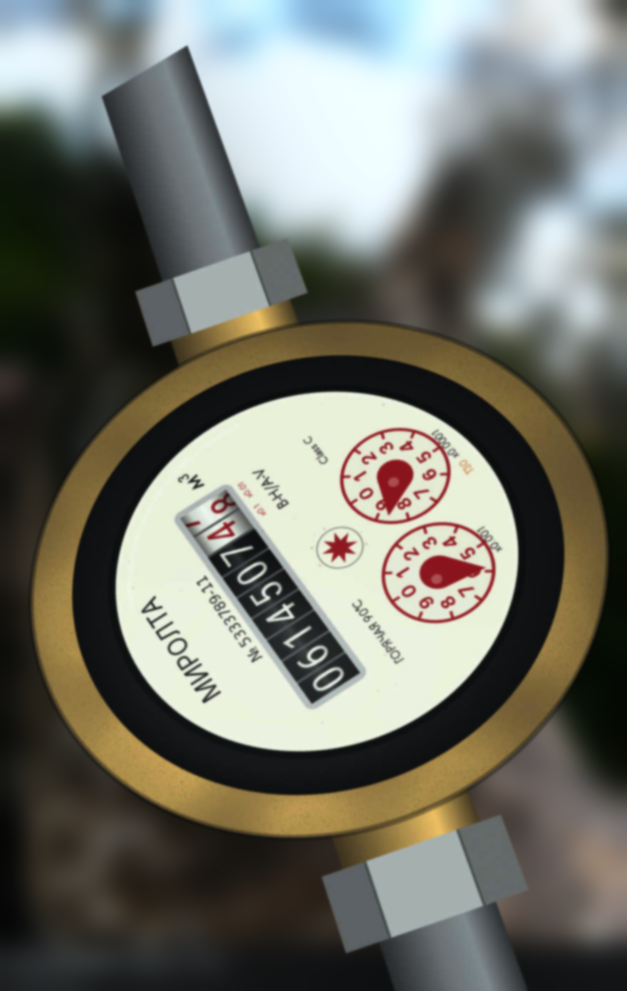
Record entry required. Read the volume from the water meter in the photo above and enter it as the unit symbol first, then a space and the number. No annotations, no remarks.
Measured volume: m³ 614507.4758
